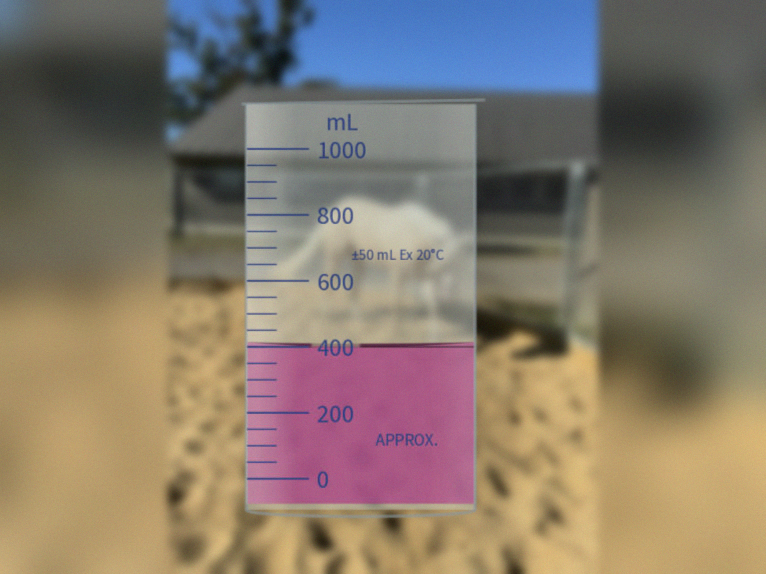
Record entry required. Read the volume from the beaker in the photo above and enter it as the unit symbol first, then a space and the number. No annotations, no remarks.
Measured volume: mL 400
